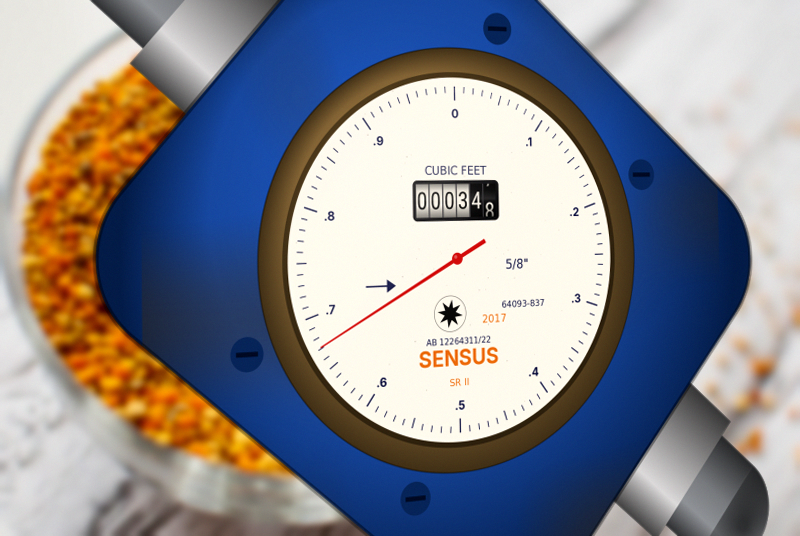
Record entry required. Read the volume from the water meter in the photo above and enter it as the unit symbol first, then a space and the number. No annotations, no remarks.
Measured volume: ft³ 347.67
